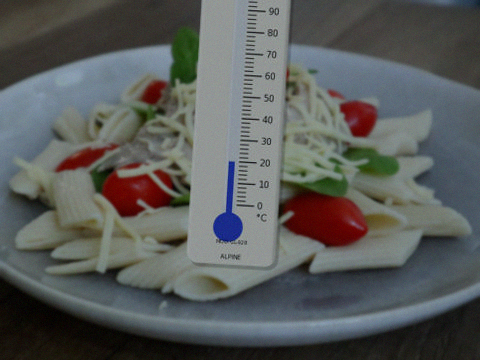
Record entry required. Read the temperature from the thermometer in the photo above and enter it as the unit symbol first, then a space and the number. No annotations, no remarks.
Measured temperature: °C 20
